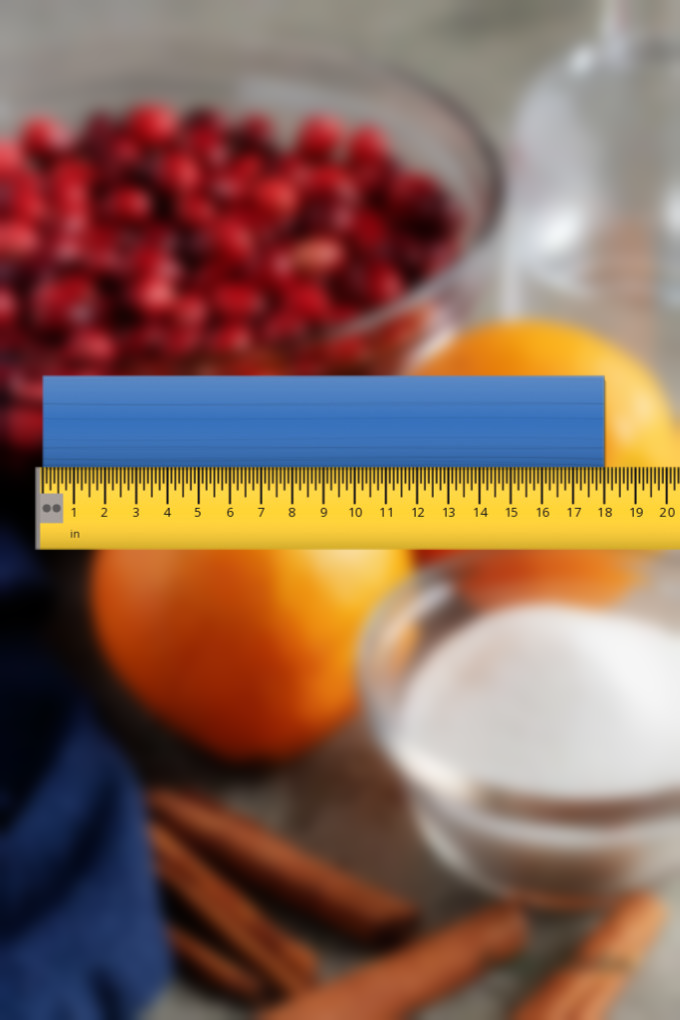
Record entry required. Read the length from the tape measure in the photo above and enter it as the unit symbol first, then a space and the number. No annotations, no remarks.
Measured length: in 18
